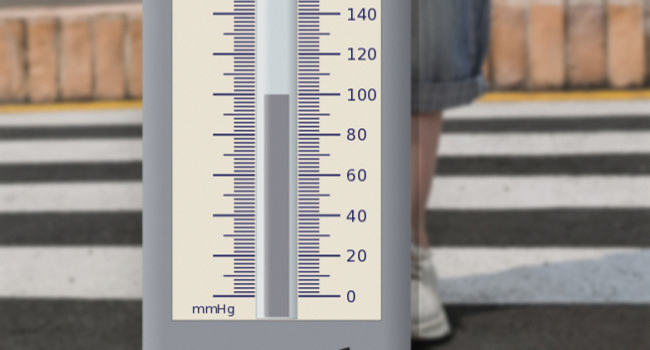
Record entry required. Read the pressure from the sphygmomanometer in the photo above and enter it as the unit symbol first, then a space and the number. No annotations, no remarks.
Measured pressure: mmHg 100
